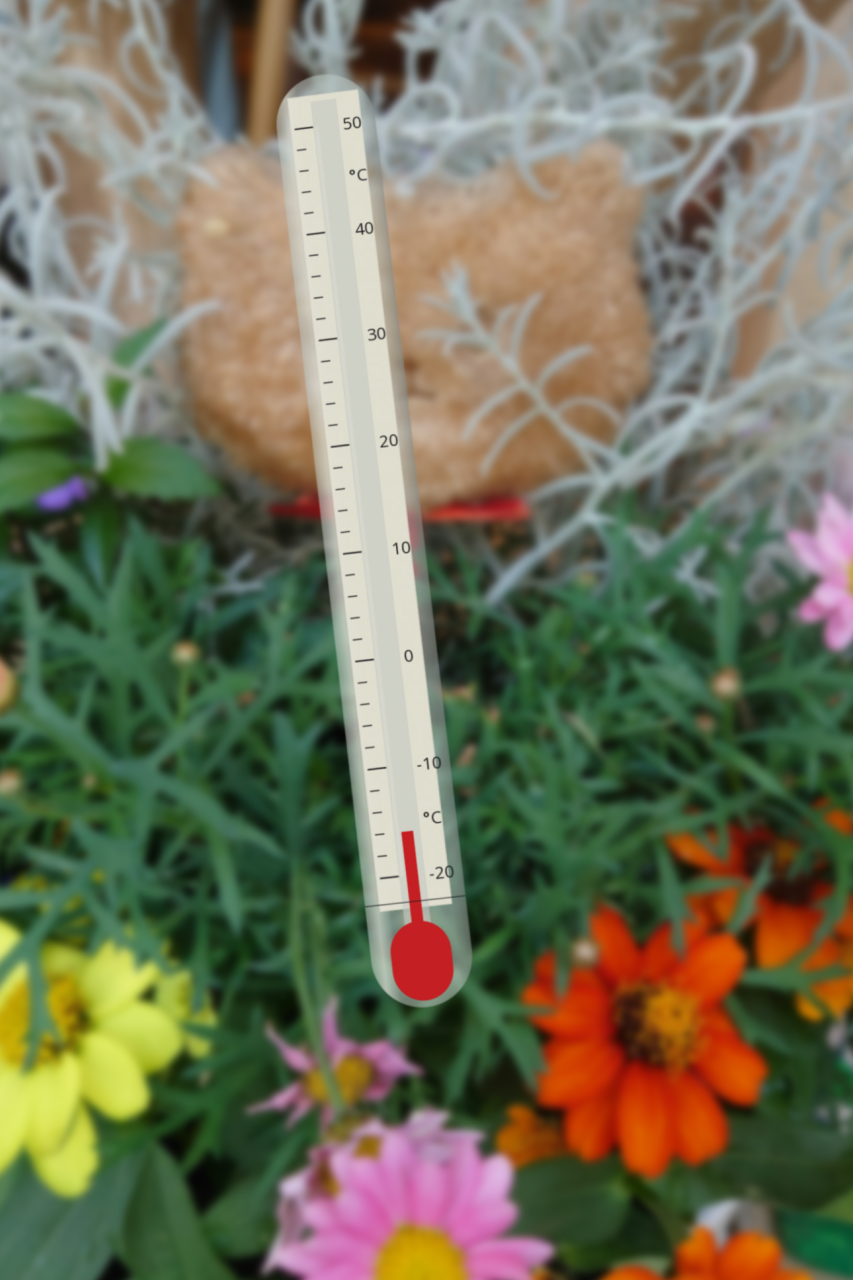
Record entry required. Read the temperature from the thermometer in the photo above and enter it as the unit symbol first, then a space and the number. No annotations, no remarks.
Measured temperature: °C -16
